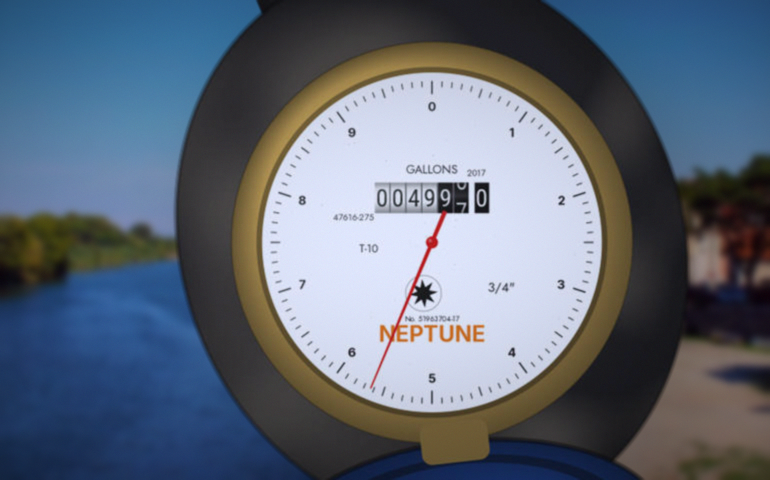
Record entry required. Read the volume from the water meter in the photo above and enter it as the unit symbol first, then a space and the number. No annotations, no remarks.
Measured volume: gal 49965.6
